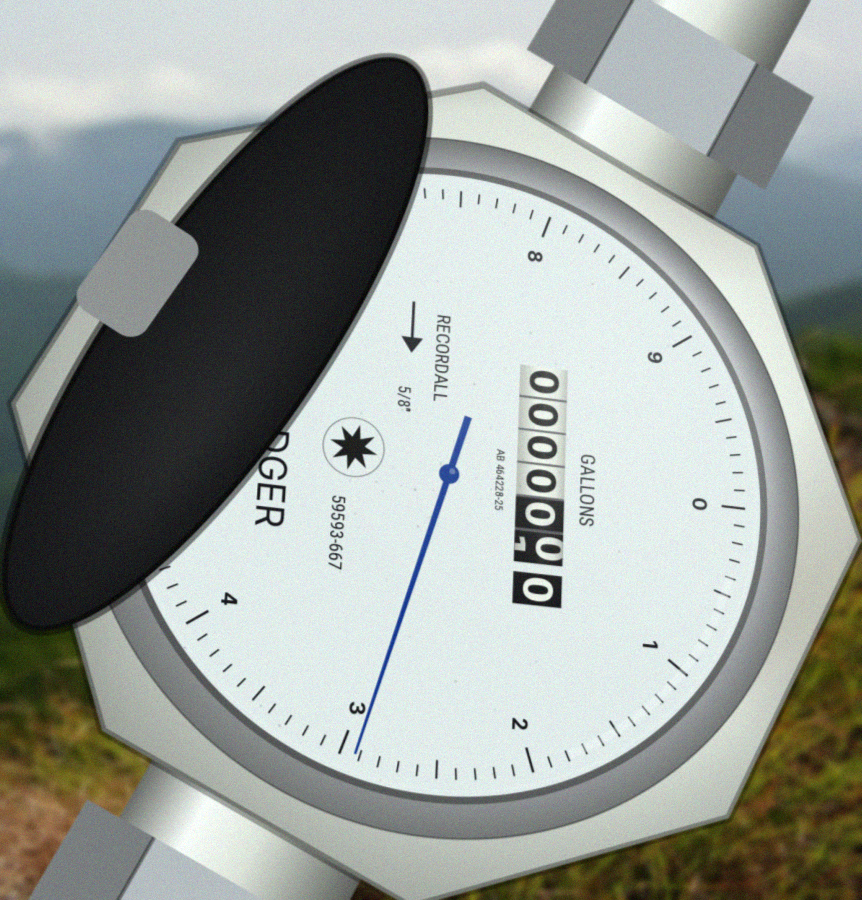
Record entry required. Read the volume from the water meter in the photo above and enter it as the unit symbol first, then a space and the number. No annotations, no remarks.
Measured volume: gal 2.9
